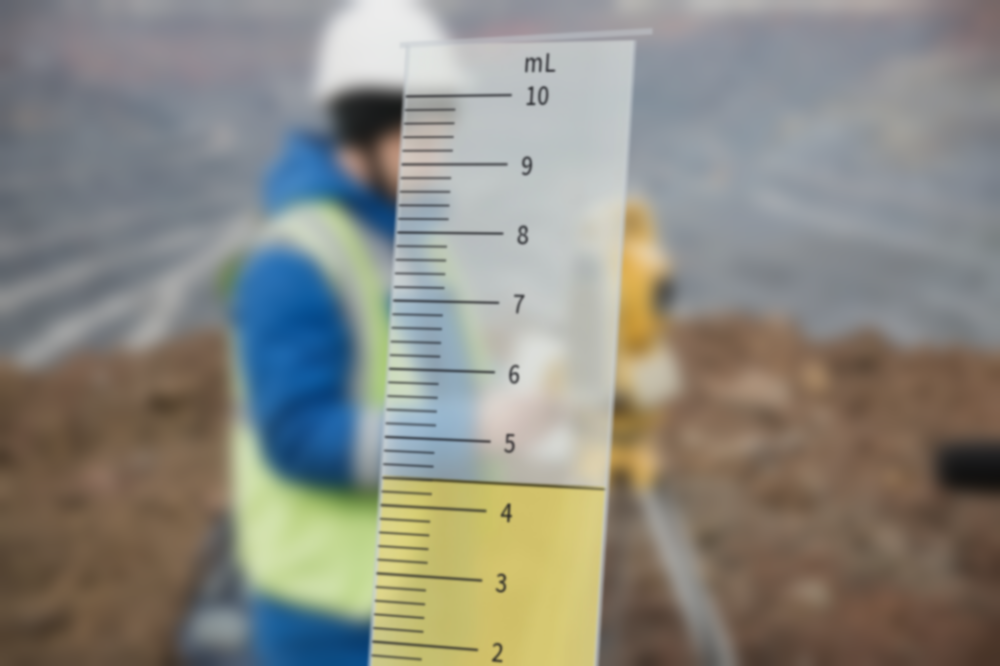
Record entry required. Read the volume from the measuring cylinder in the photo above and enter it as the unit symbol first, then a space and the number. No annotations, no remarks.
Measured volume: mL 4.4
